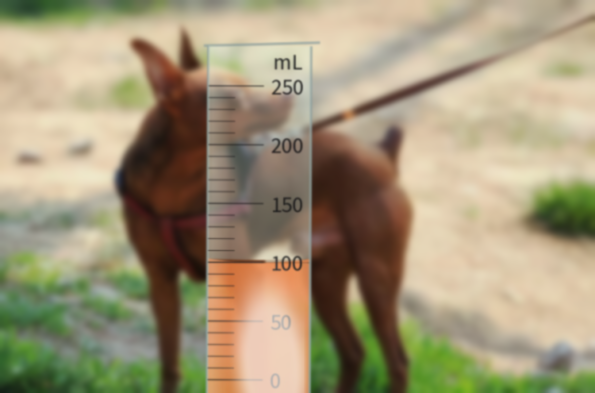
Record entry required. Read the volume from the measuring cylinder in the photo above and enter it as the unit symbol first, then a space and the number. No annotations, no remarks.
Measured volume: mL 100
